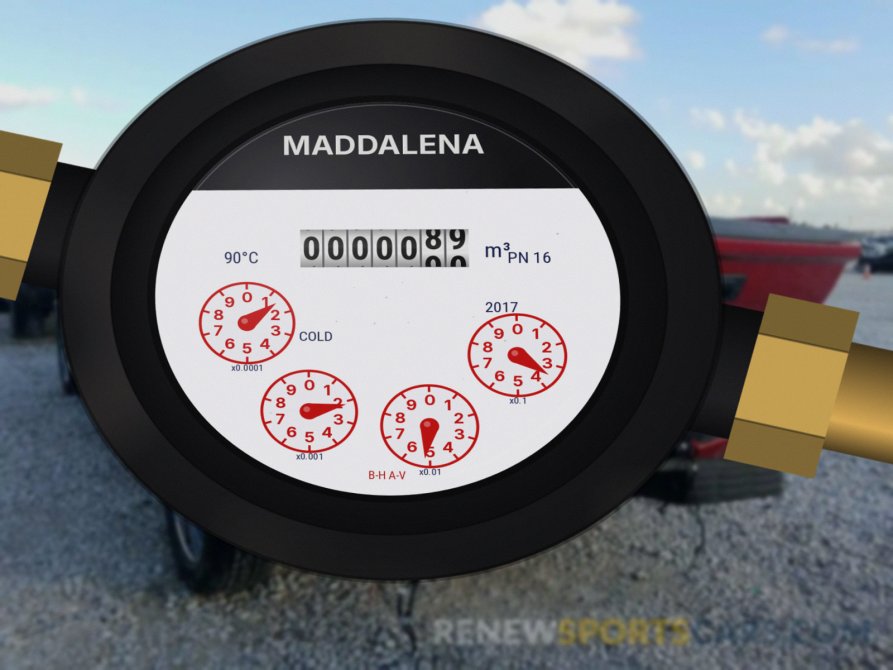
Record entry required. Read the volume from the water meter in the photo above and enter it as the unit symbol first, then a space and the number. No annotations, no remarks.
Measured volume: m³ 89.3521
